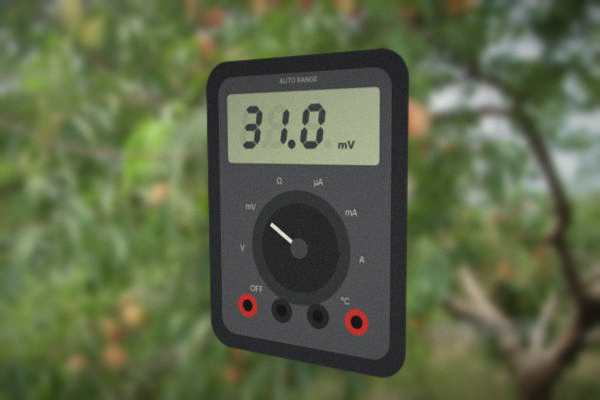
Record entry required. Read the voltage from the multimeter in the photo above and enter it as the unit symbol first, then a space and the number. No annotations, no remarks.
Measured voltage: mV 31.0
